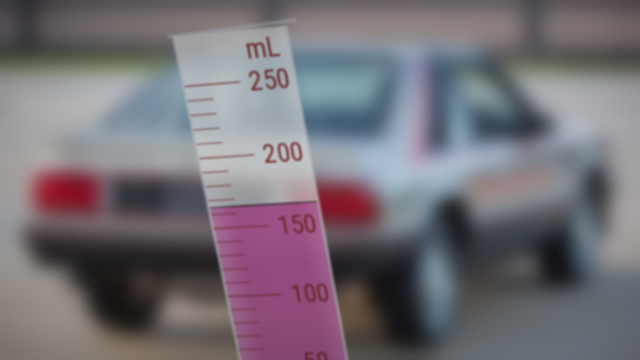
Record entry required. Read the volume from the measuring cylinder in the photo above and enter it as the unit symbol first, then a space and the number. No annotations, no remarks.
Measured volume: mL 165
